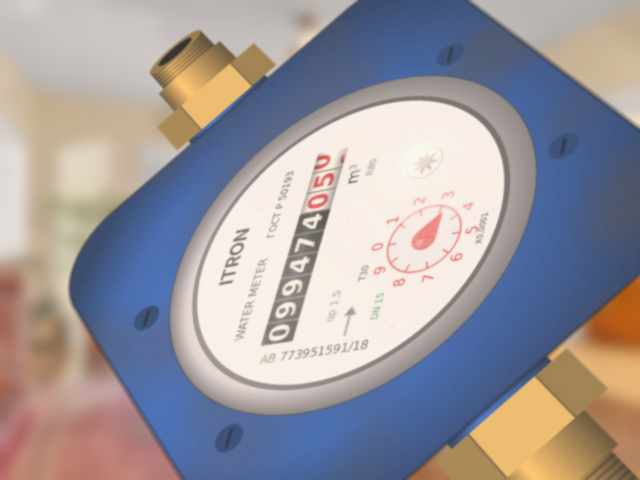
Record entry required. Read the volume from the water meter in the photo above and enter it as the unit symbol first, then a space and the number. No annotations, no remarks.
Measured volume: m³ 99474.0503
